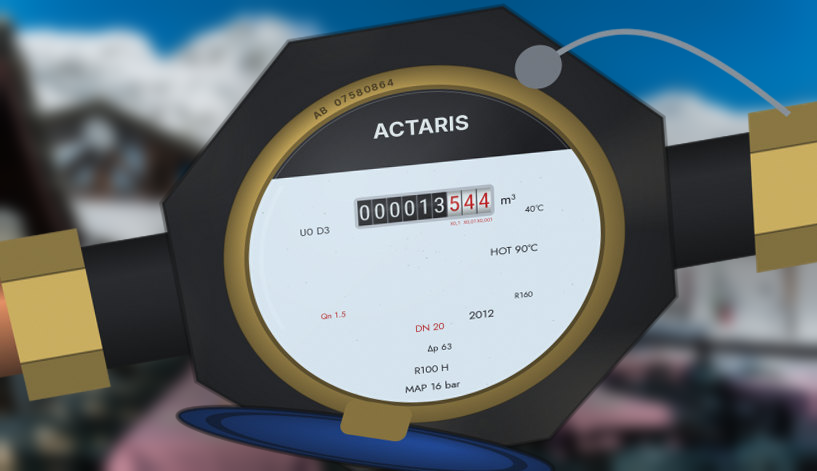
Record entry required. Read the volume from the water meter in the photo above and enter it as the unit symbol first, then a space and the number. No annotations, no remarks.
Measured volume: m³ 13.544
